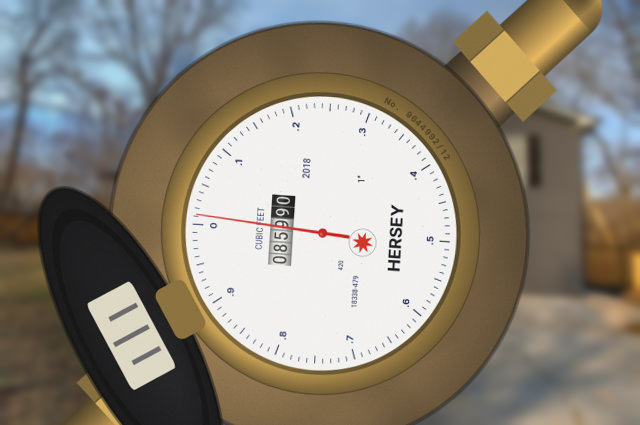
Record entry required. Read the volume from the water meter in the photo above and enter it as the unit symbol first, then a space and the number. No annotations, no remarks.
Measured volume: ft³ 85990.01
